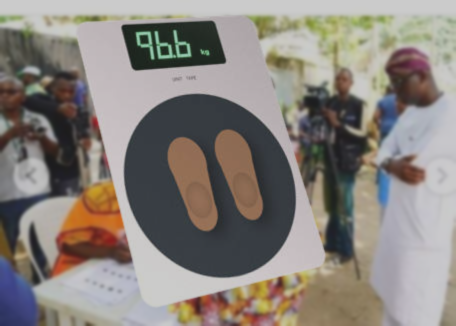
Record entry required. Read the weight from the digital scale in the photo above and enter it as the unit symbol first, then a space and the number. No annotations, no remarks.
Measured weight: kg 96.6
